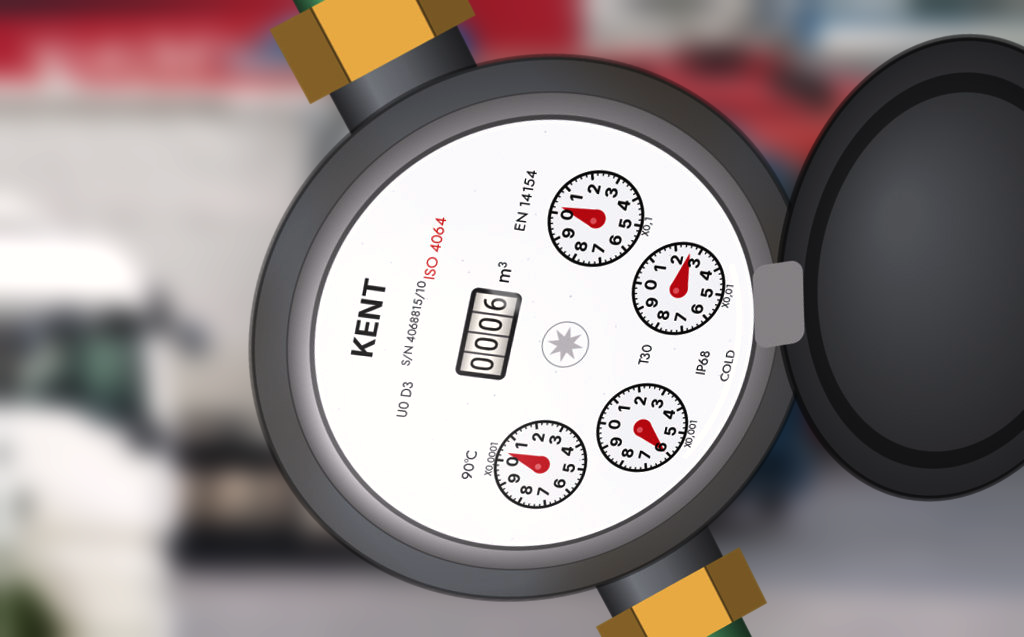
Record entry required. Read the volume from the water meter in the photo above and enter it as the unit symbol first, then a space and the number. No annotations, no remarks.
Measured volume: m³ 6.0260
